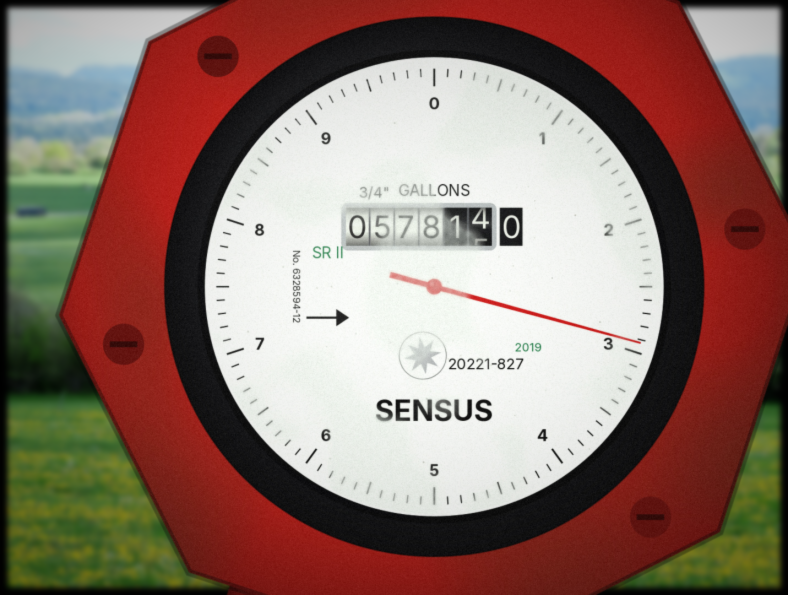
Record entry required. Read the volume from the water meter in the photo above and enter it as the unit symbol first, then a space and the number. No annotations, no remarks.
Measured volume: gal 578142.9
